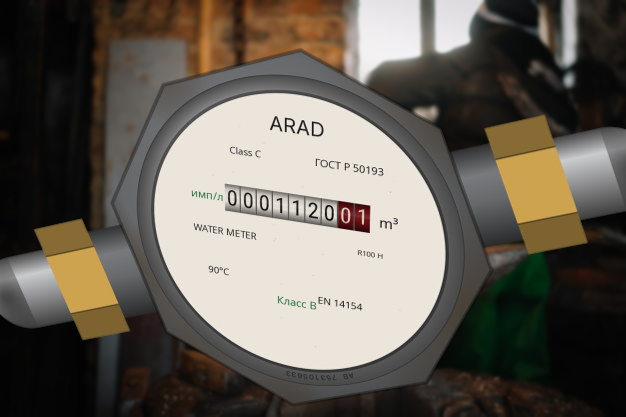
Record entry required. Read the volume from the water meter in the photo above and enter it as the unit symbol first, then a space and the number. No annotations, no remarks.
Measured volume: m³ 1120.01
